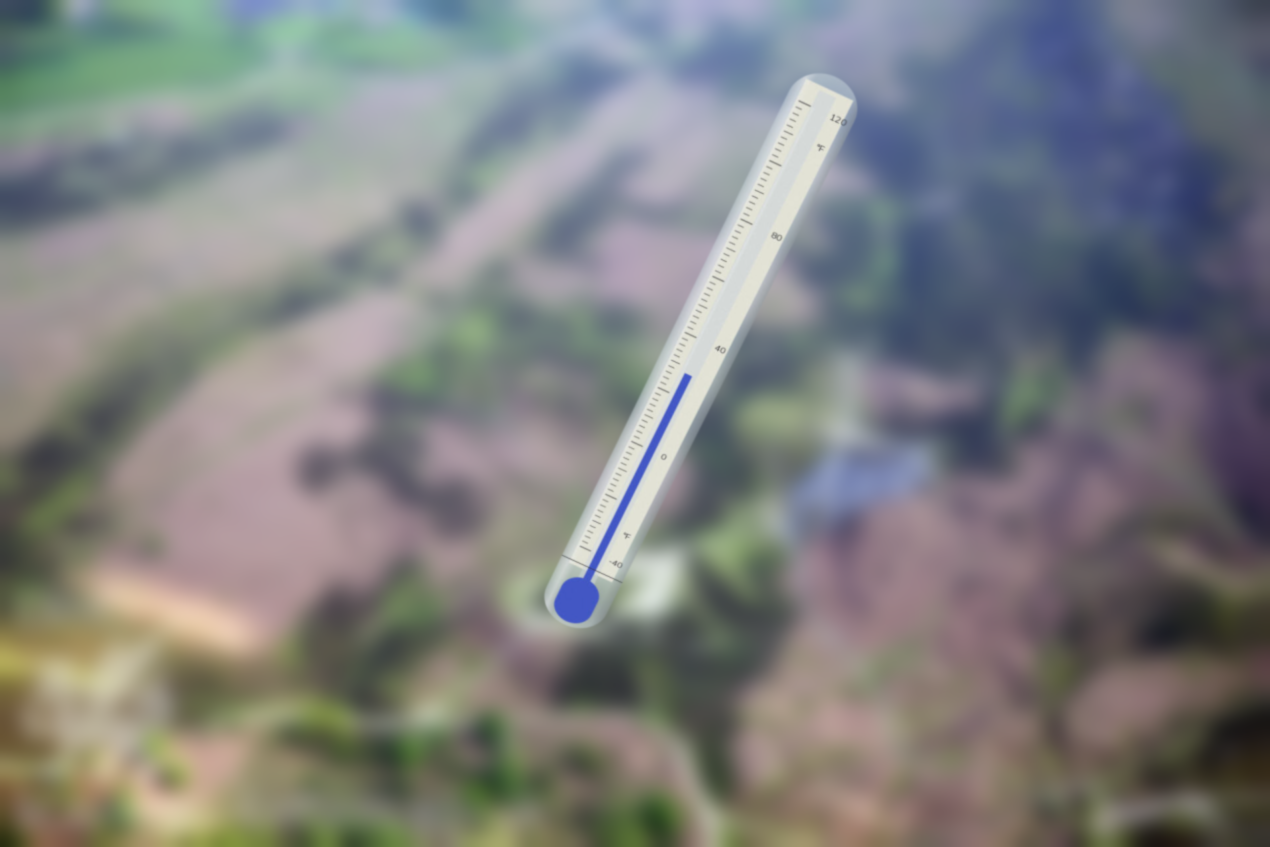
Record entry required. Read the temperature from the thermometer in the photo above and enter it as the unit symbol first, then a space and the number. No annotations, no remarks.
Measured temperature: °F 28
